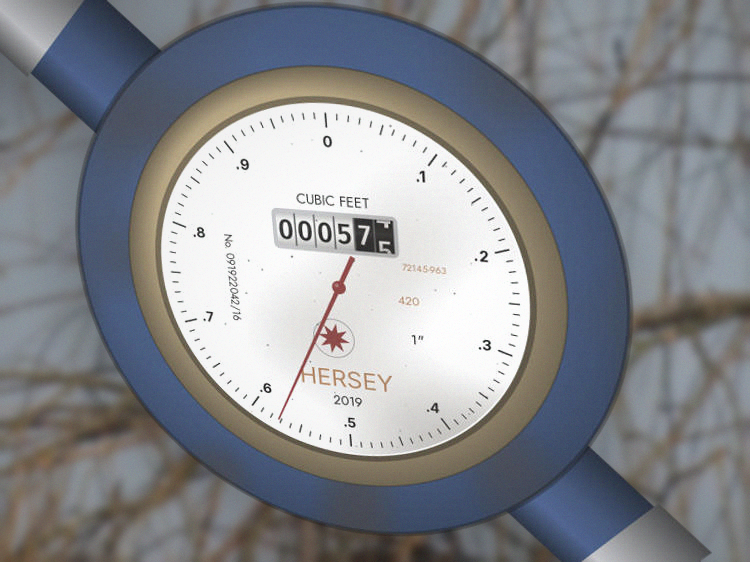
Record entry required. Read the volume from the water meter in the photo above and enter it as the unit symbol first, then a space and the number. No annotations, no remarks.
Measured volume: ft³ 574.57
